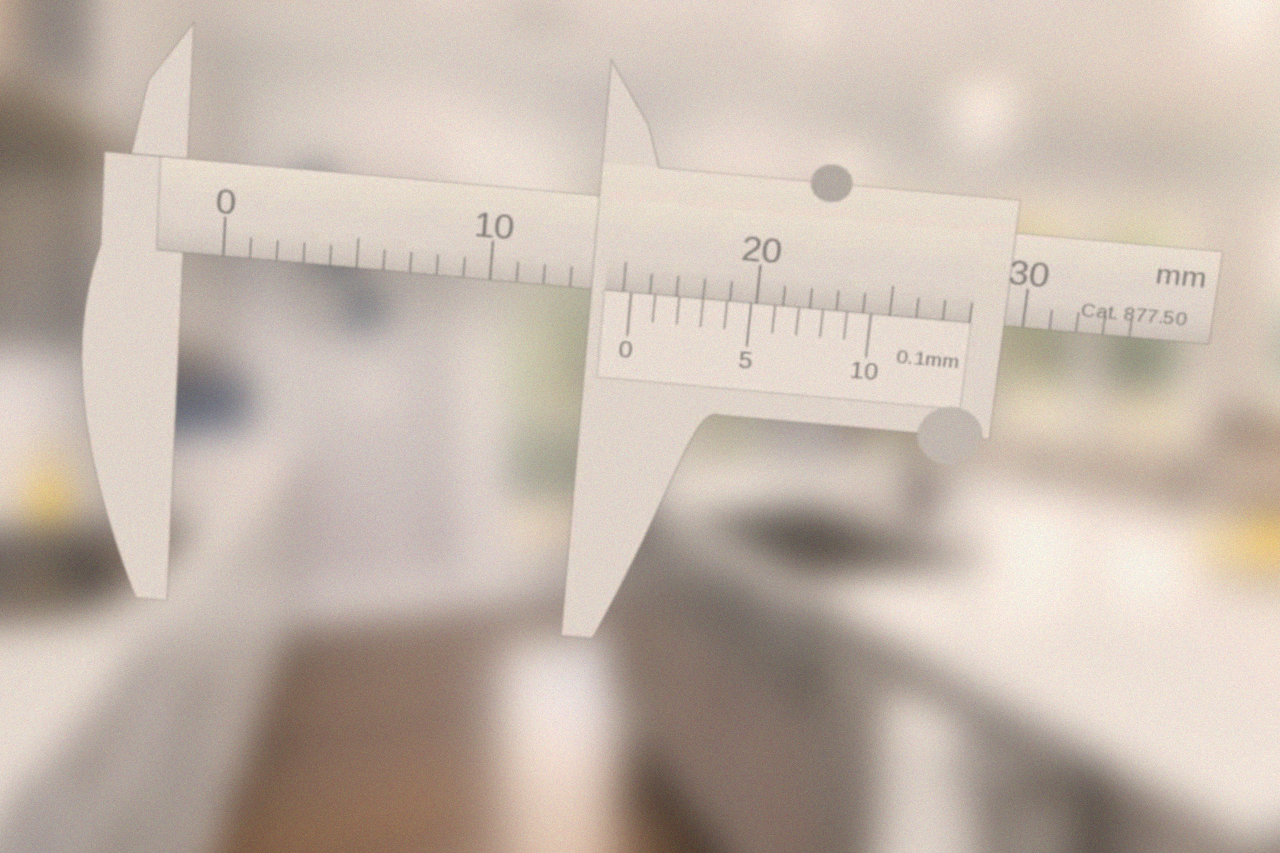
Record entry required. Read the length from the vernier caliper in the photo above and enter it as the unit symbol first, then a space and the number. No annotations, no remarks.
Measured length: mm 15.3
